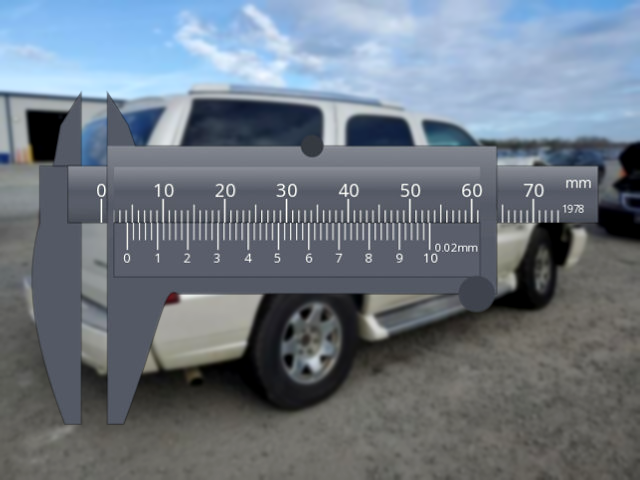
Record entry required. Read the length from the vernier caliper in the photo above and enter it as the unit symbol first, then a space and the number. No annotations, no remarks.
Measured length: mm 4.2
